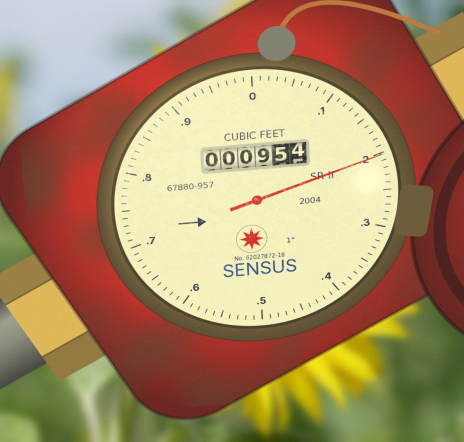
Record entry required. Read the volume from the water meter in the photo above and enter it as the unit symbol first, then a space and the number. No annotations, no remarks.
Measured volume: ft³ 954.20
